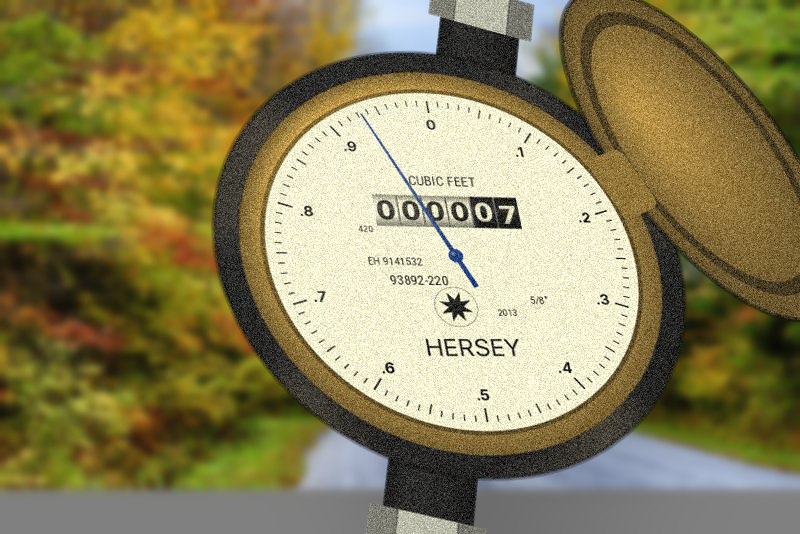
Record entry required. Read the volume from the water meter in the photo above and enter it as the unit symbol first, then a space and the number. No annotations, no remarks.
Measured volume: ft³ 6.93
